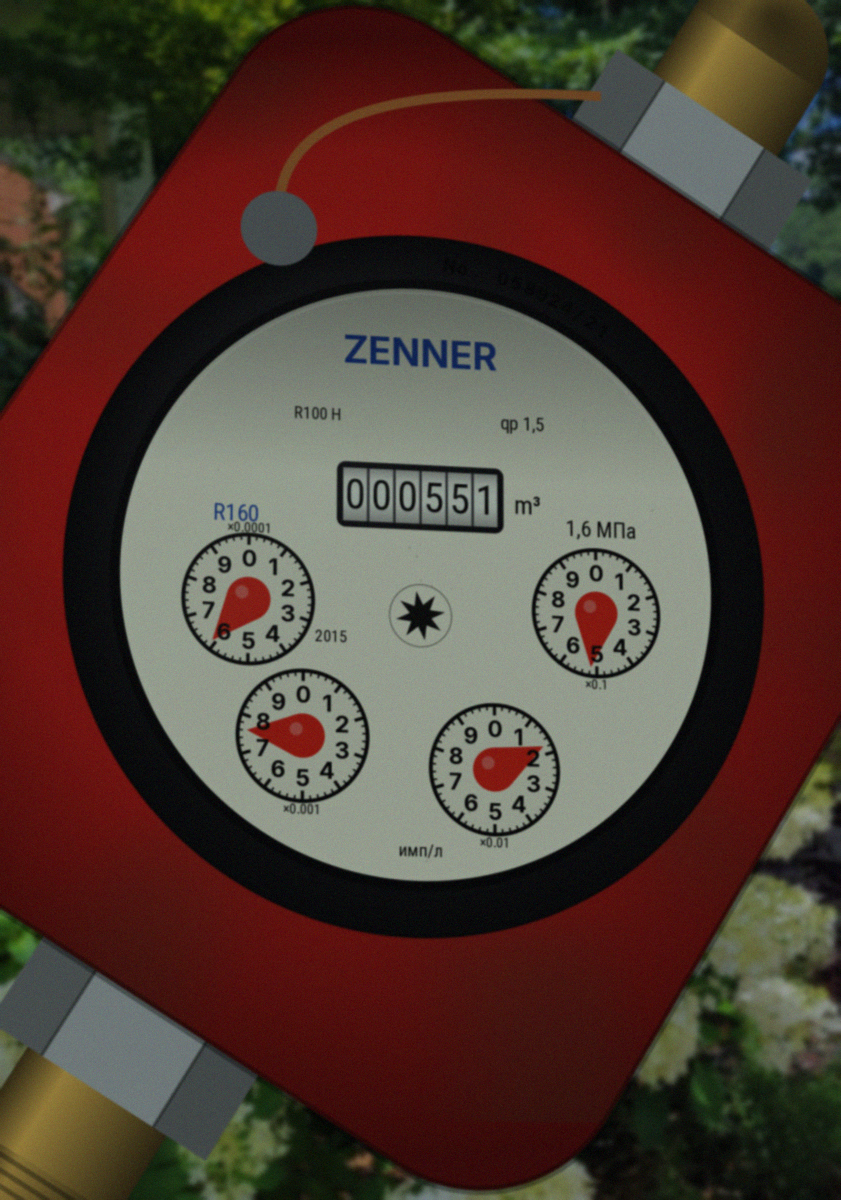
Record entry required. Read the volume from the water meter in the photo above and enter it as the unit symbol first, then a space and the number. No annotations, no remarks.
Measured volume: m³ 551.5176
